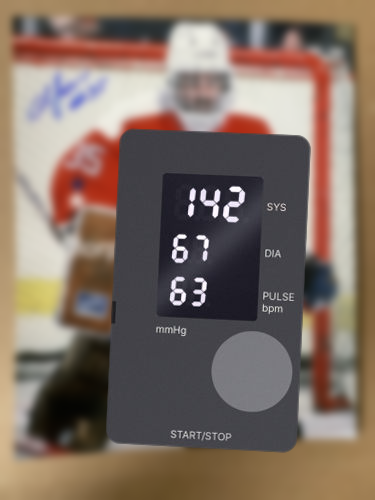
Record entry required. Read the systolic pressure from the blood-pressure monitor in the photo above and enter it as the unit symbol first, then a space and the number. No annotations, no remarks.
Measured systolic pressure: mmHg 142
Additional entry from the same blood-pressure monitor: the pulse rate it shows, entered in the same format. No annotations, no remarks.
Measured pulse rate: bpm 63
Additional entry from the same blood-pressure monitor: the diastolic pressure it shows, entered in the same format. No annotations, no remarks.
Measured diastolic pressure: mmHg 67
